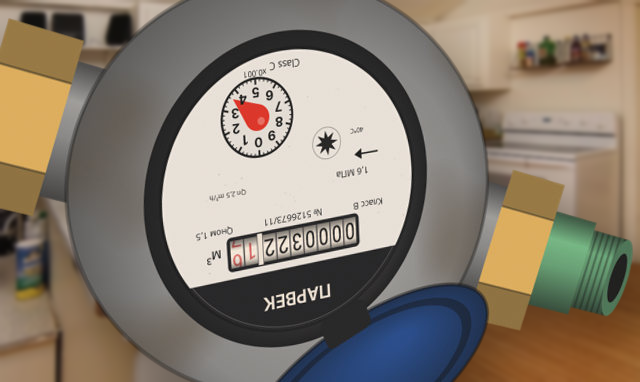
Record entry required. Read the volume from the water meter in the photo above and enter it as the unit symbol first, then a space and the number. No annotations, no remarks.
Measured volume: m³ 322.163
